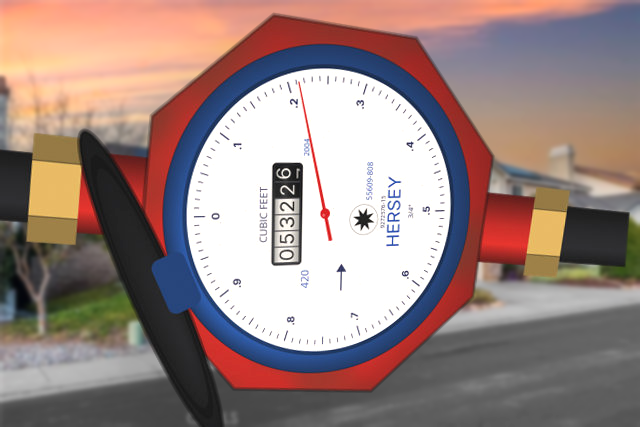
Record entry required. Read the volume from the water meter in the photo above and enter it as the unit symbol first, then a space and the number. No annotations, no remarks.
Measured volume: ft³ 53226.21
